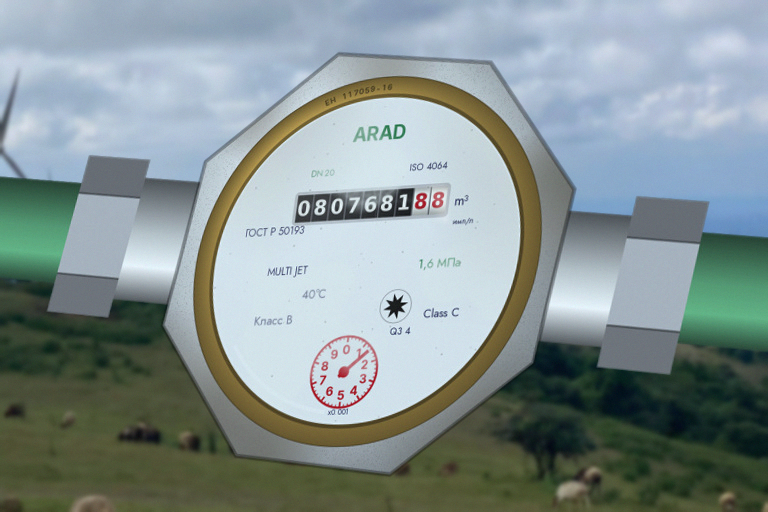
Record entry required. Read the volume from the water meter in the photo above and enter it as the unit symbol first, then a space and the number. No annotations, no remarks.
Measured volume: m³ 807681.881
